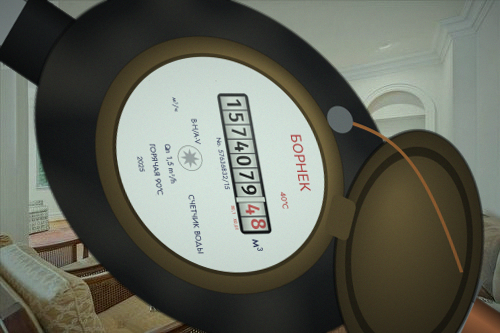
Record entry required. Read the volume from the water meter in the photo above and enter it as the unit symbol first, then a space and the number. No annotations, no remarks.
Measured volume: m³ 1574079.48
